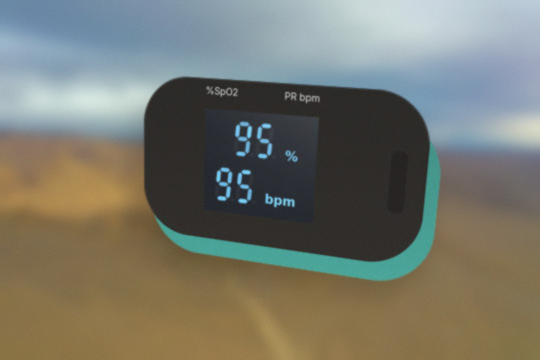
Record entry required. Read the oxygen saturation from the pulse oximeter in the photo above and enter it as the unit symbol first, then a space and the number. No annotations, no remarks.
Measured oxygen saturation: % 95
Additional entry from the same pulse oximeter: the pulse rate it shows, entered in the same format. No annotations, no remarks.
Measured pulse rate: bpm 95
